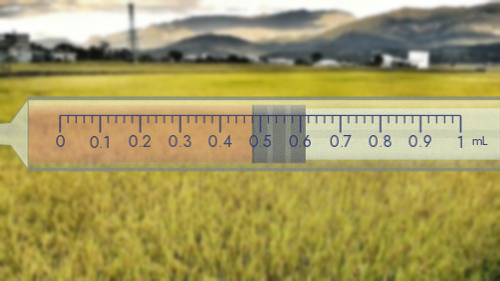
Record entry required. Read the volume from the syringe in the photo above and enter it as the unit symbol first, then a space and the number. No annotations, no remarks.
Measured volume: mL 0.48
